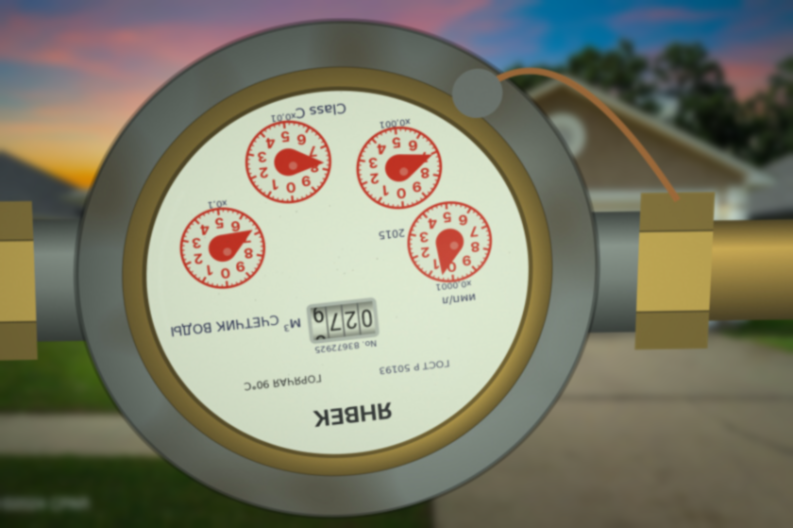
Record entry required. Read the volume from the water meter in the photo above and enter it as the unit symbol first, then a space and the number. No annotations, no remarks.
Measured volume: m³ 278.6770
